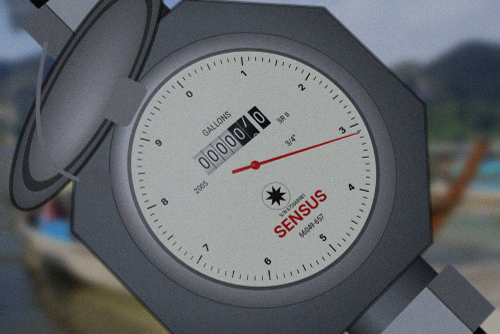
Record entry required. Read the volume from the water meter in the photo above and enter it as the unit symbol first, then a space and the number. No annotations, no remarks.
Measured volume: gal 73.1
